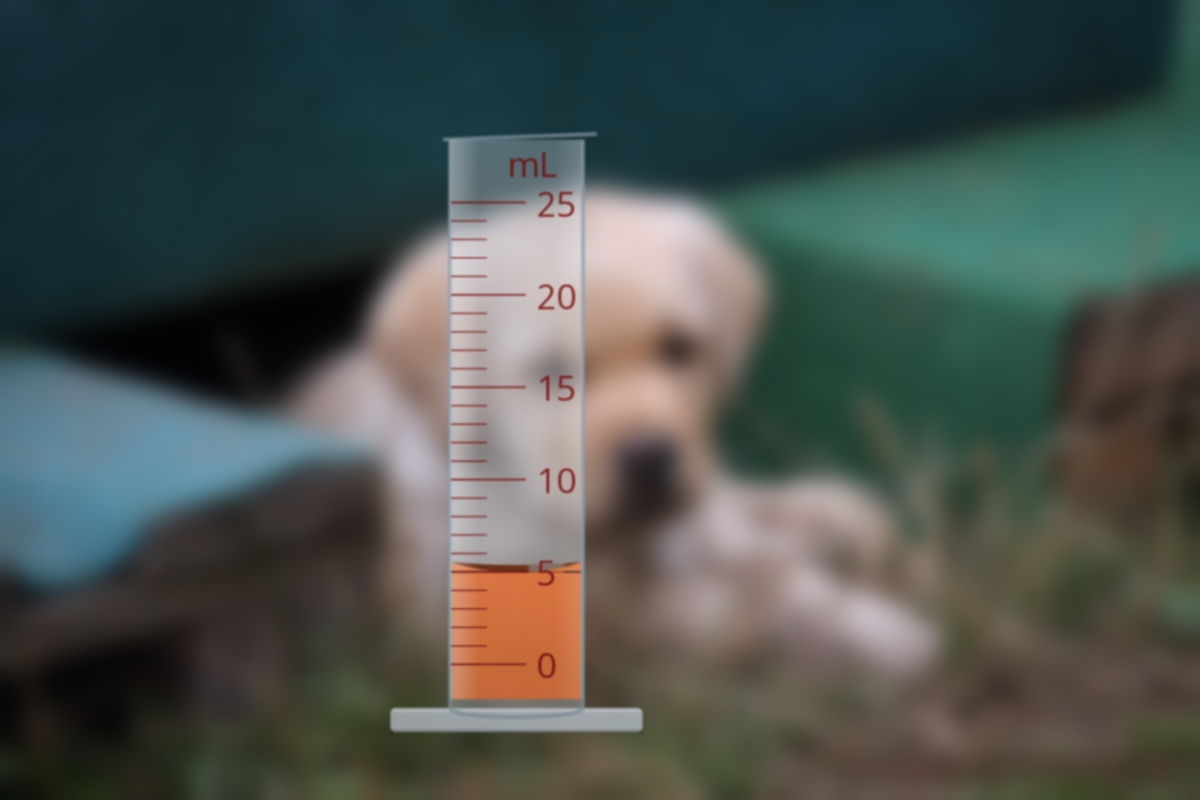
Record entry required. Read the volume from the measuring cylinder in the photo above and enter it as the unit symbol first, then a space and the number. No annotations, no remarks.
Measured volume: mL 5
